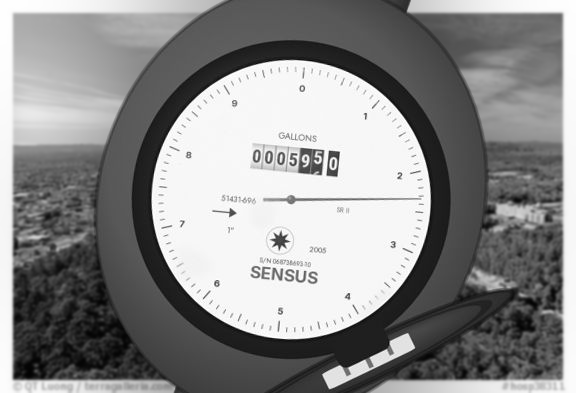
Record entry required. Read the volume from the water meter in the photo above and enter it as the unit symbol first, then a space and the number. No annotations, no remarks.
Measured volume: gal 5952.3
